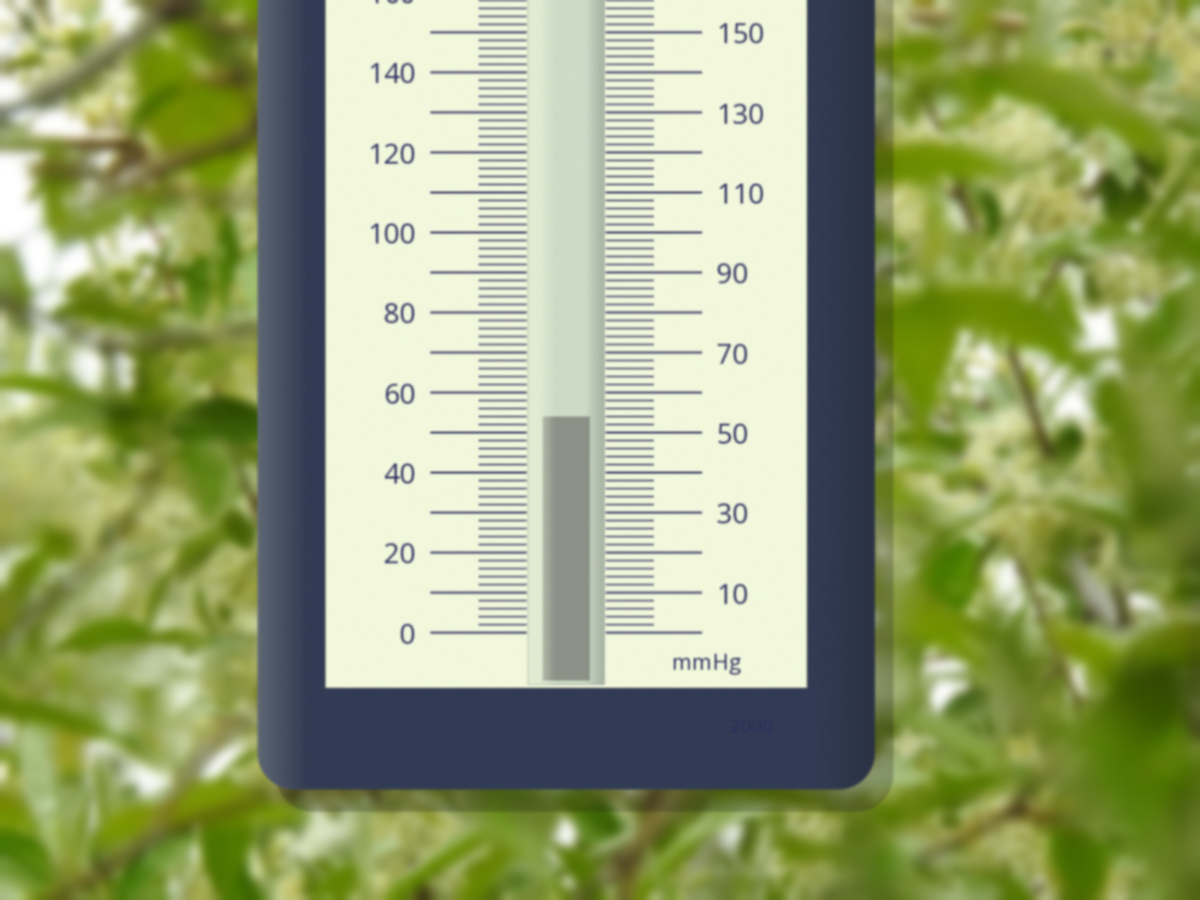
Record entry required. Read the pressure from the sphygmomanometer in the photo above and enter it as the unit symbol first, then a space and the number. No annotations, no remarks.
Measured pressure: mmHg 54
